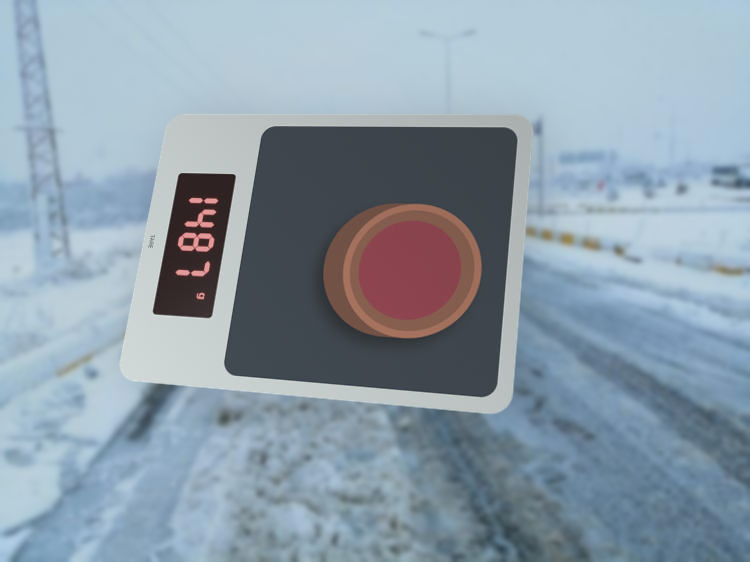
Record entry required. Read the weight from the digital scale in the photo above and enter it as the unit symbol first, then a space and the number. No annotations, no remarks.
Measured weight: g 1487
